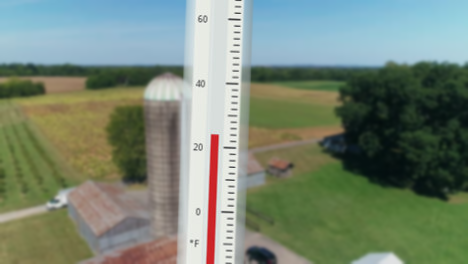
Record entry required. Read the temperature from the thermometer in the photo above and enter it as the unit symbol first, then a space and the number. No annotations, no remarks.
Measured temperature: °F 24
